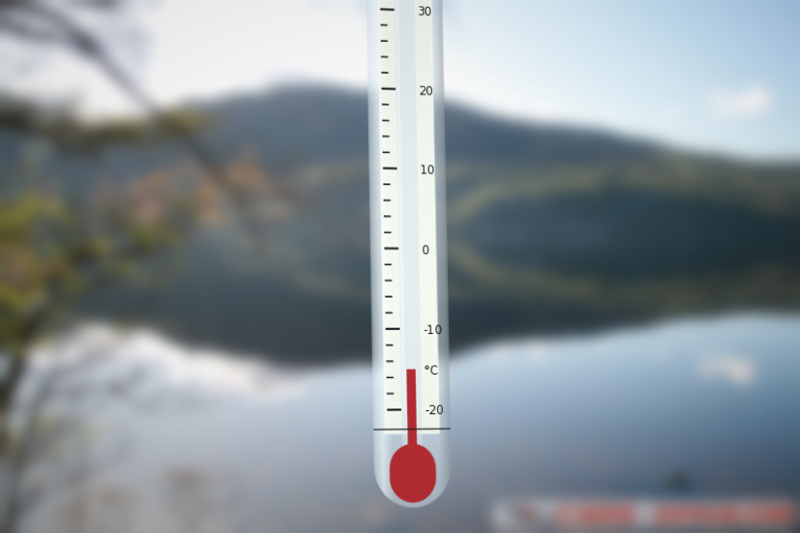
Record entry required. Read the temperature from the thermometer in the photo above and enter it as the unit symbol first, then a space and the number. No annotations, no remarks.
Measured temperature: °C -15
